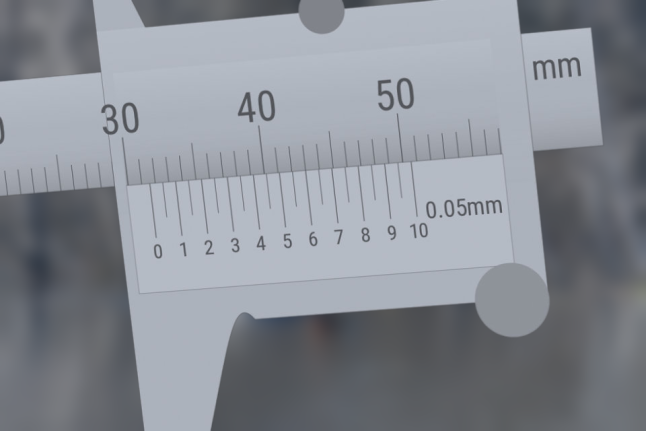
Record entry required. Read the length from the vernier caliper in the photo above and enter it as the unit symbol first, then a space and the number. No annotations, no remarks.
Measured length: mm 31.6
